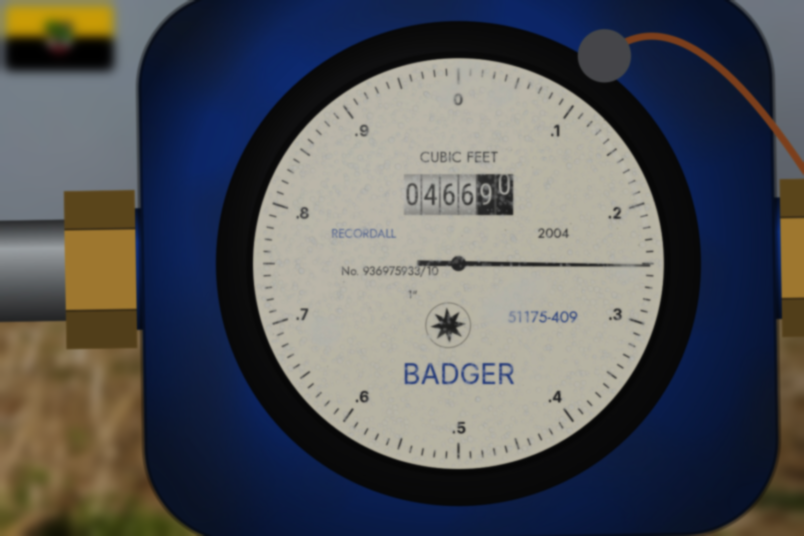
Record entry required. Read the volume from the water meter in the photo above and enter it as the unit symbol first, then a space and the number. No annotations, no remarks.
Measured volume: ft³ 46690.25
